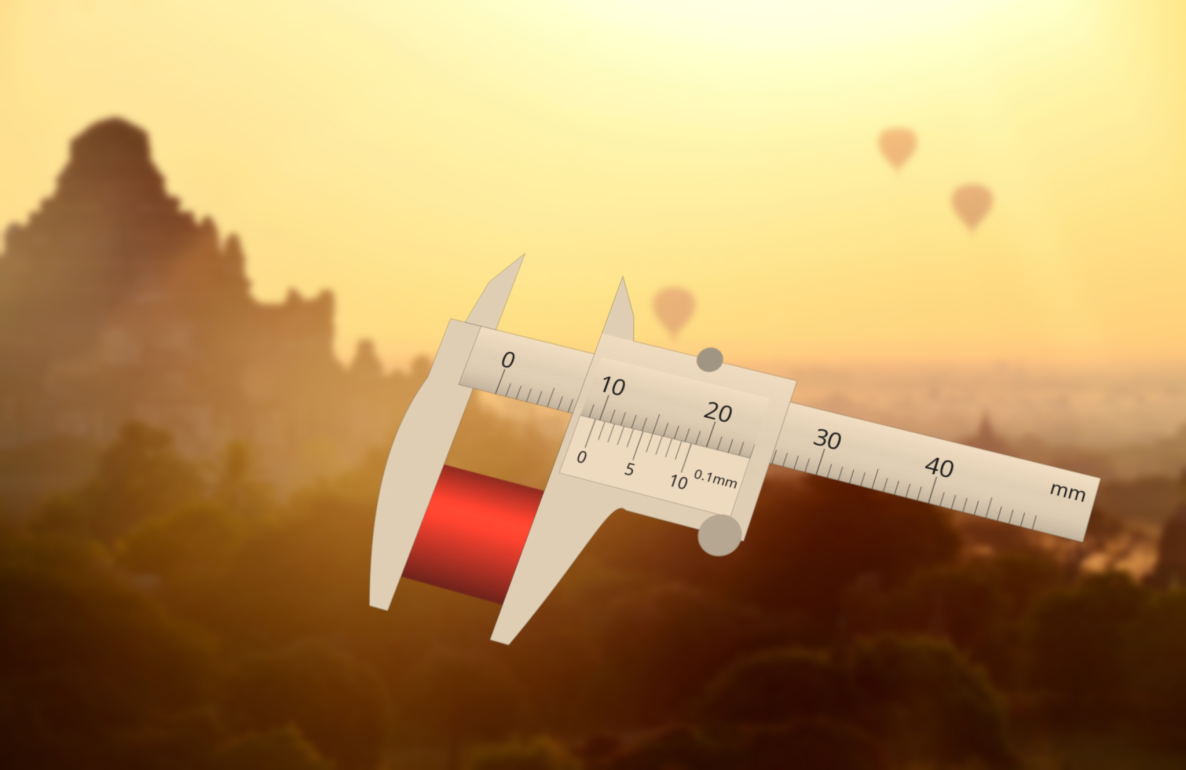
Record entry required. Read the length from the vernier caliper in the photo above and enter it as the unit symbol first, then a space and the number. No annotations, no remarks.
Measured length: mm 9.6
